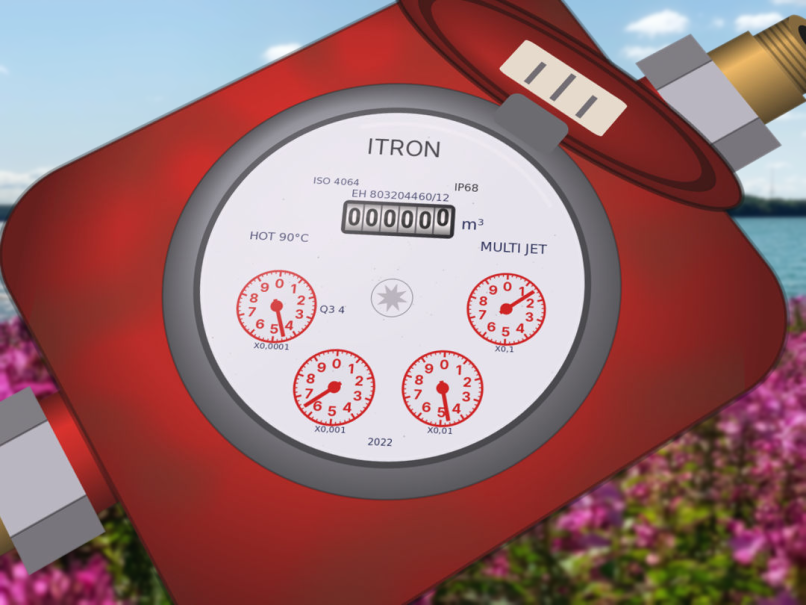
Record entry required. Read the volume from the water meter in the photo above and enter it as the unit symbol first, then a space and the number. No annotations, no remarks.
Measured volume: m³ 0.1464
